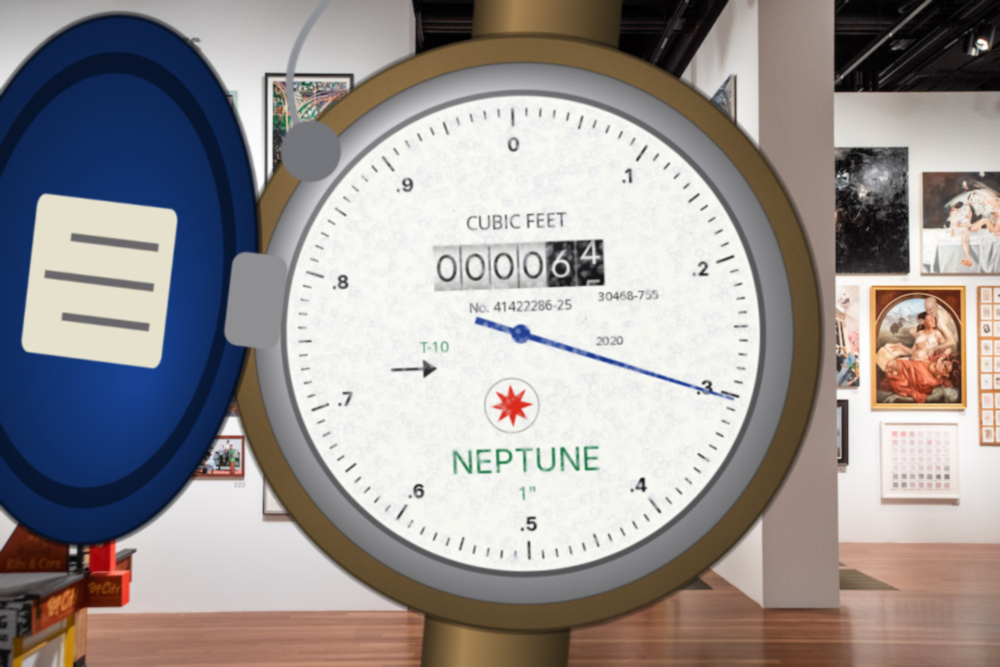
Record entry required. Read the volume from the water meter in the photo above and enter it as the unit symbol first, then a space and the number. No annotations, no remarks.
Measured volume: ft³ 64.30
